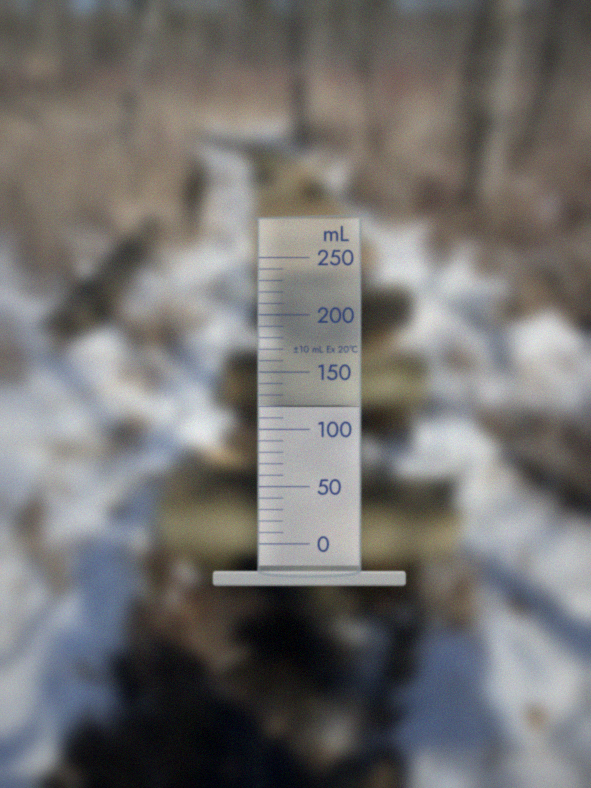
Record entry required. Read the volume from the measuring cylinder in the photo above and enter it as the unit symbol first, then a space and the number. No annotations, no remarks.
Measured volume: mL 120
